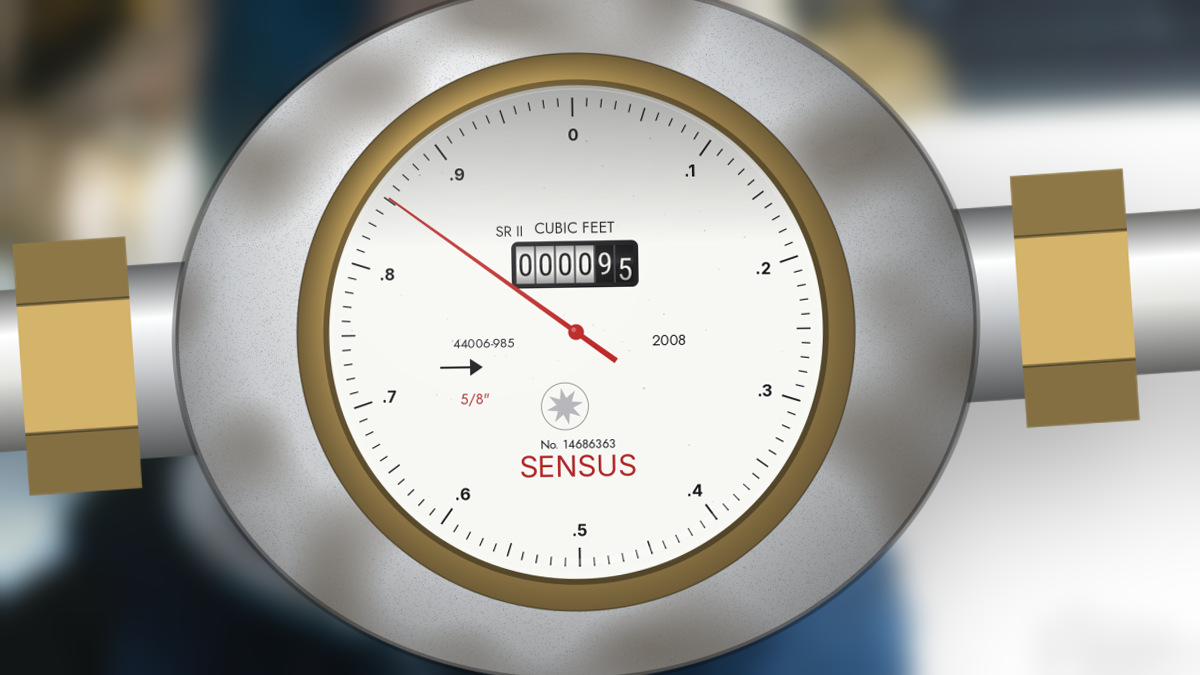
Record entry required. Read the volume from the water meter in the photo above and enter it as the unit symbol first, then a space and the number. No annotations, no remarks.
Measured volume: ft³ 94.85
